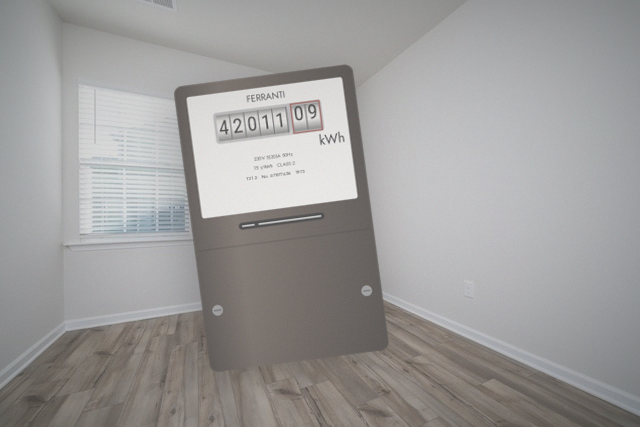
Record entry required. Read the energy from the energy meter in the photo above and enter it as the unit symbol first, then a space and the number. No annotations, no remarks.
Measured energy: kWh 42011.09
